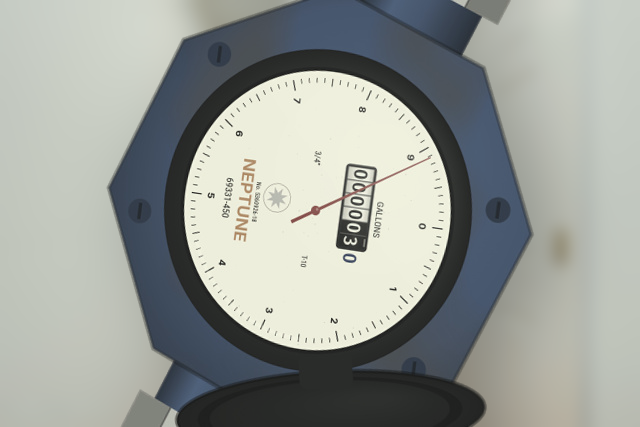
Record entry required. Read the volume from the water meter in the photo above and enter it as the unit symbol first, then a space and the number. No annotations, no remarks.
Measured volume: gal 29.1
